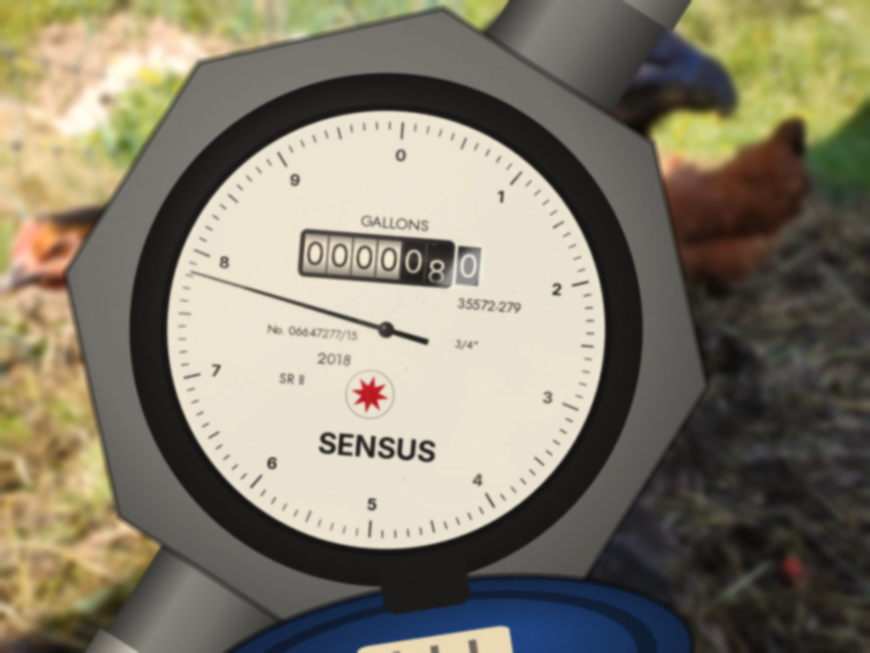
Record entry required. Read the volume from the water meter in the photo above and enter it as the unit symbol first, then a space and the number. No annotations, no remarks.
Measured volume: gal 77.8
